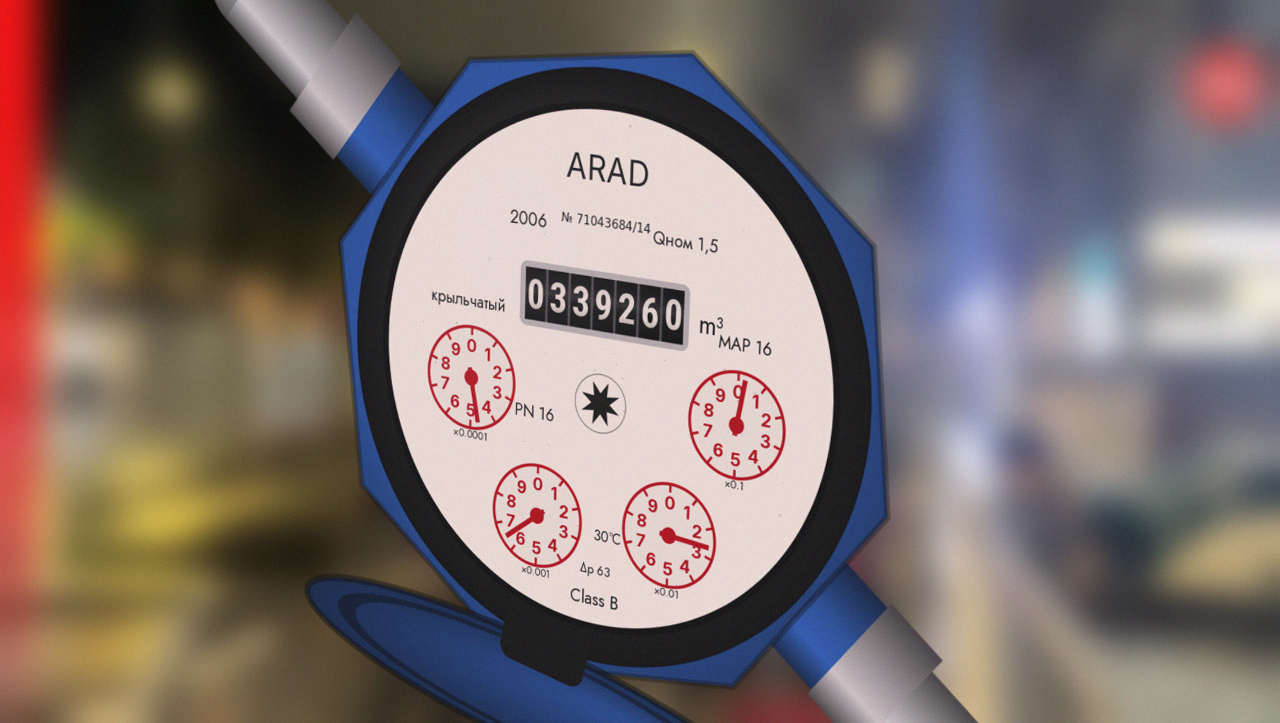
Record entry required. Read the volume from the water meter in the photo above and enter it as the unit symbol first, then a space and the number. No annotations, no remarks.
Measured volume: m³ 339260.0264
